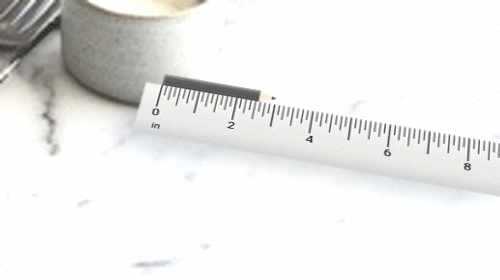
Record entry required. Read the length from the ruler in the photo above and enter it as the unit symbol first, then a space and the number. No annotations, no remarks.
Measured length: in 3
